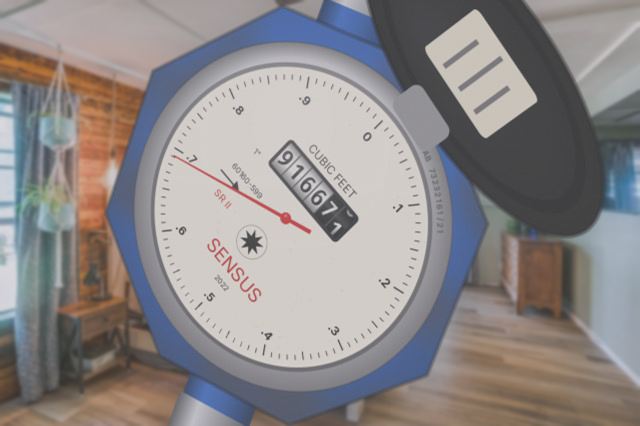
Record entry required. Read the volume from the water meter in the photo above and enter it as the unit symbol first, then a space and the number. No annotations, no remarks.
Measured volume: ft³ 916670.69
